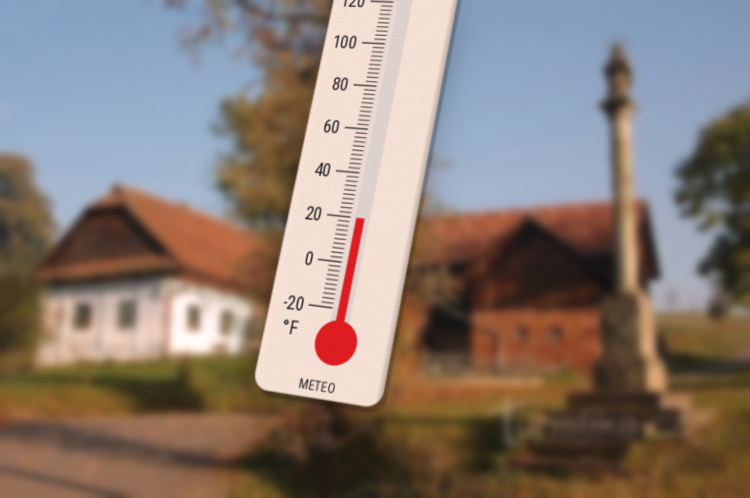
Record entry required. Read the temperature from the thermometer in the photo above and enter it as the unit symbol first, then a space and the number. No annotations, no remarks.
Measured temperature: °F 20
